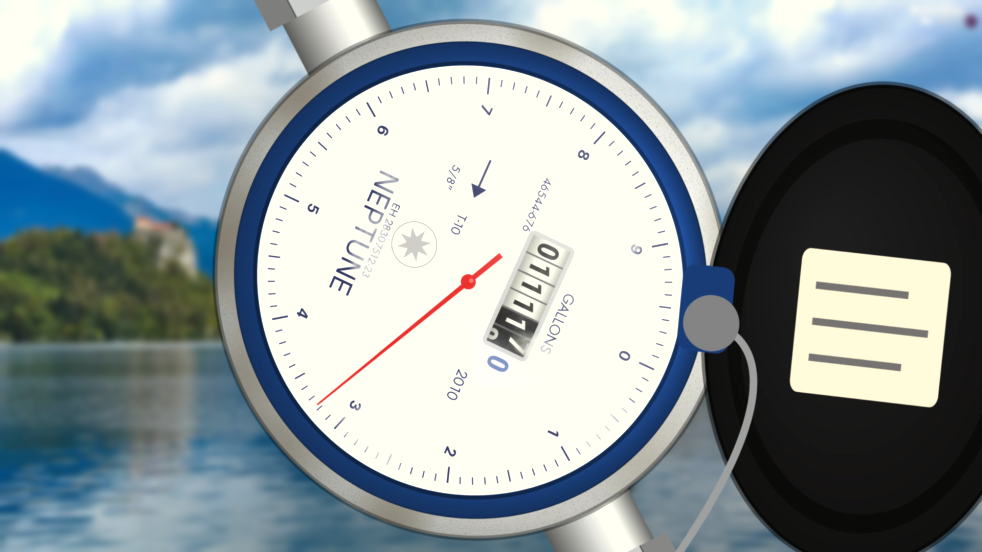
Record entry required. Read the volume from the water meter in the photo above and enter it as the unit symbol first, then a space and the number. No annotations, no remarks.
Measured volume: gal 111173.2
